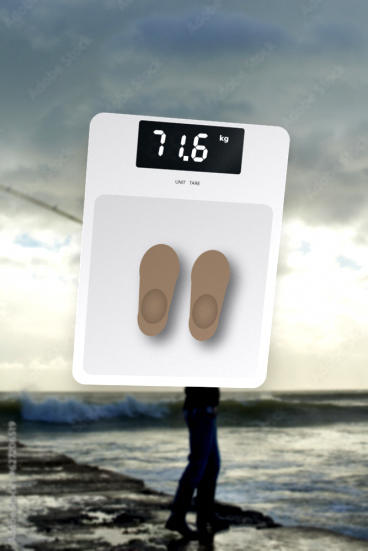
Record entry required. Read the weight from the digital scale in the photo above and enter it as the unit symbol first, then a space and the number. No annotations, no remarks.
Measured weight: kg 71.6
